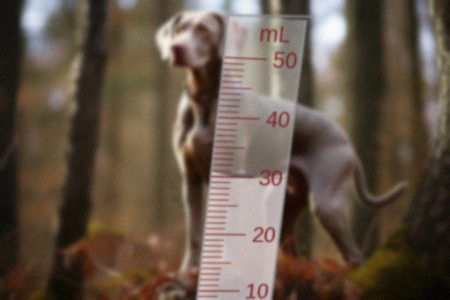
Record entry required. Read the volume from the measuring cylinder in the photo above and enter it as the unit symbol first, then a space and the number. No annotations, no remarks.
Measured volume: mL 30
